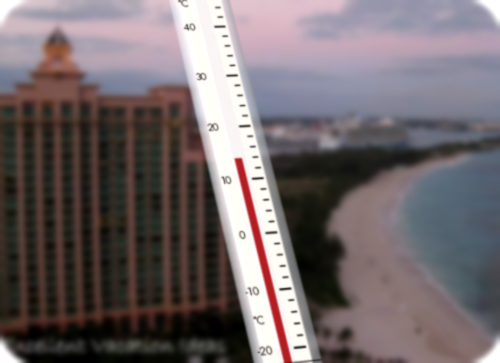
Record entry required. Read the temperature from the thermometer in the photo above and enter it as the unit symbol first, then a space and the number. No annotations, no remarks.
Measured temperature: °C 14
